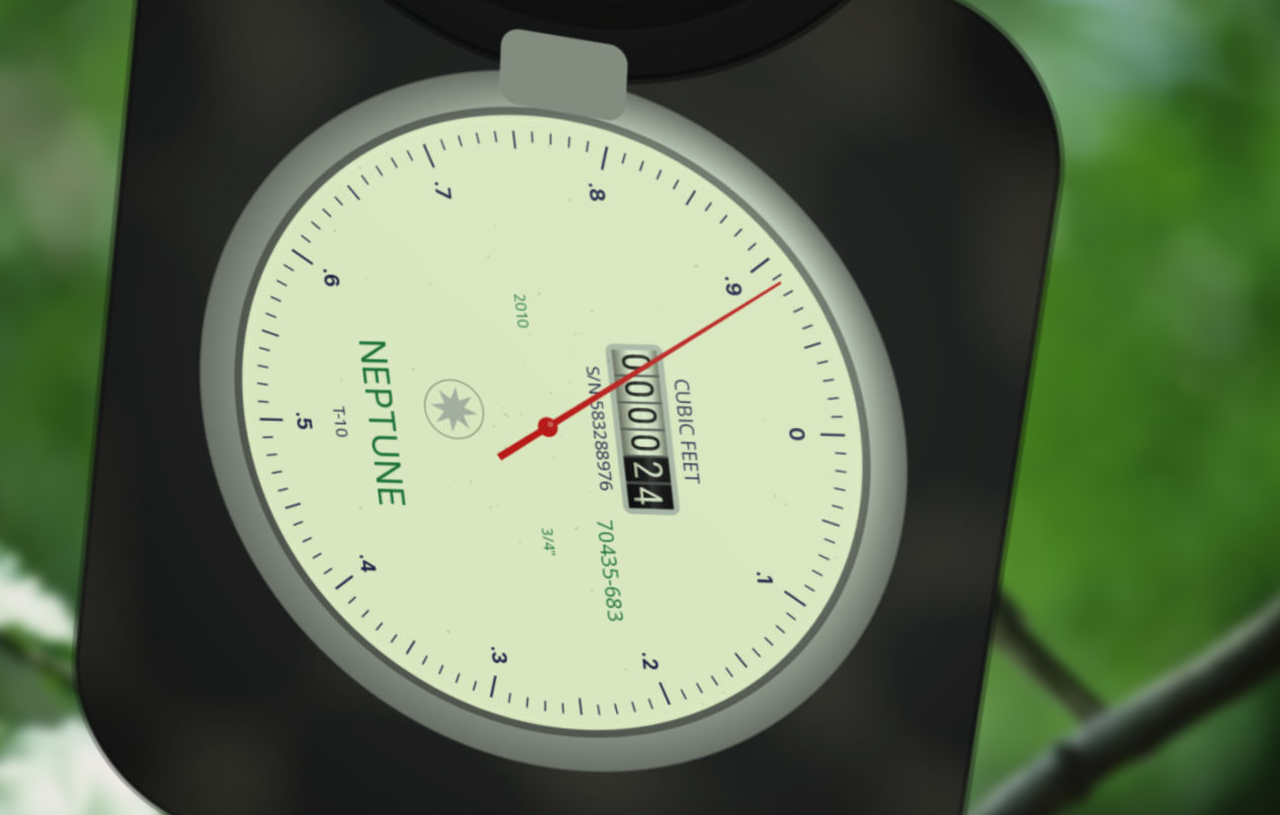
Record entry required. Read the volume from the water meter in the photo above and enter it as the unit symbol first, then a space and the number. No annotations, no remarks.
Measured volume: ft³ 23.91
